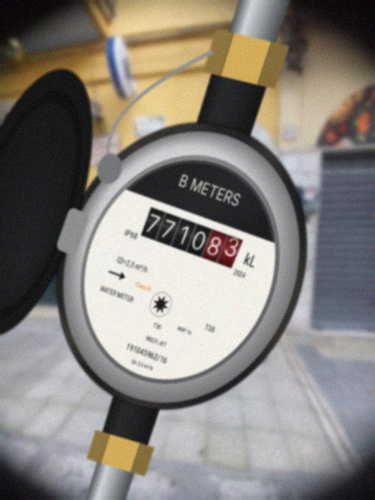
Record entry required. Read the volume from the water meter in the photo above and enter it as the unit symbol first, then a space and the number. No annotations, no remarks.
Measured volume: kL 7710.83
